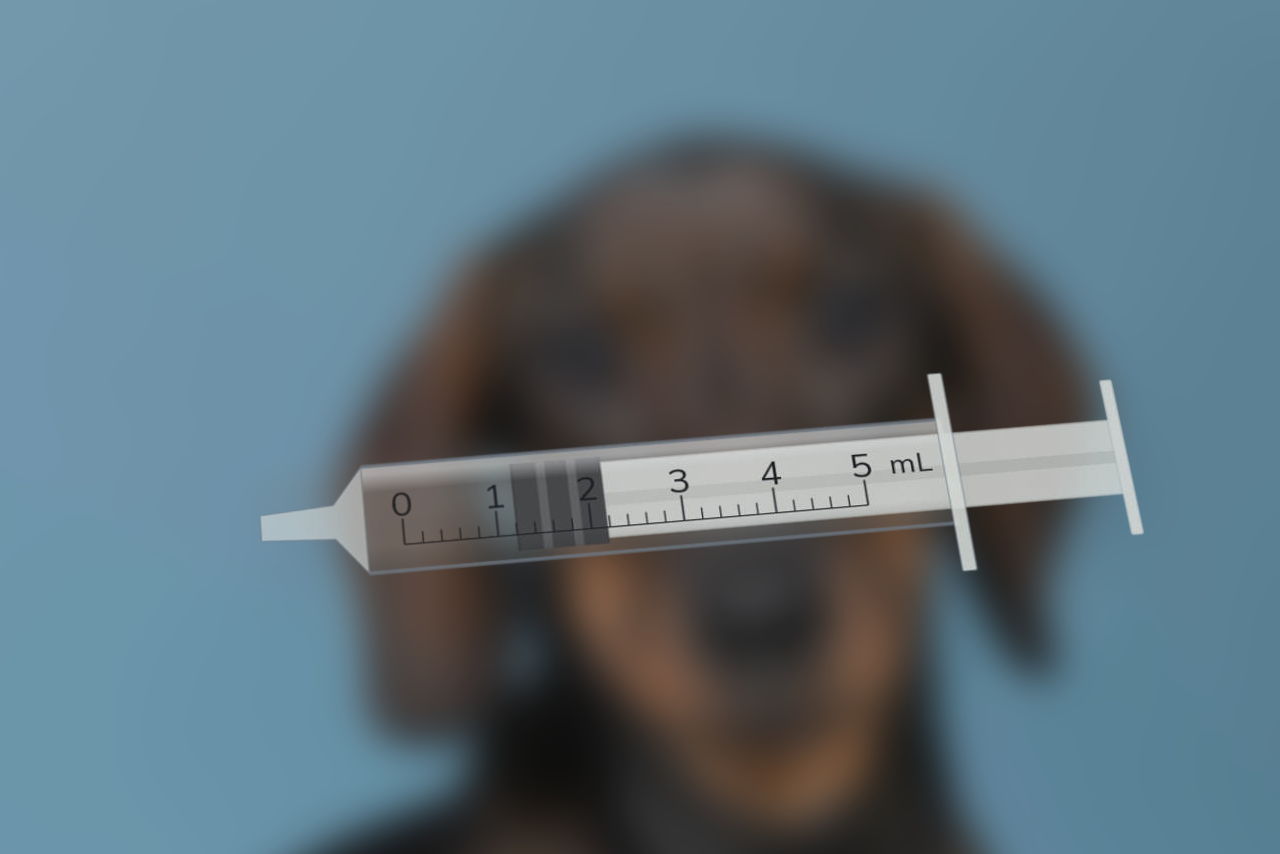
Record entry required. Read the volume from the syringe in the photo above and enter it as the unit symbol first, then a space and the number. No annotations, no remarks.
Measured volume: mL 1.2
